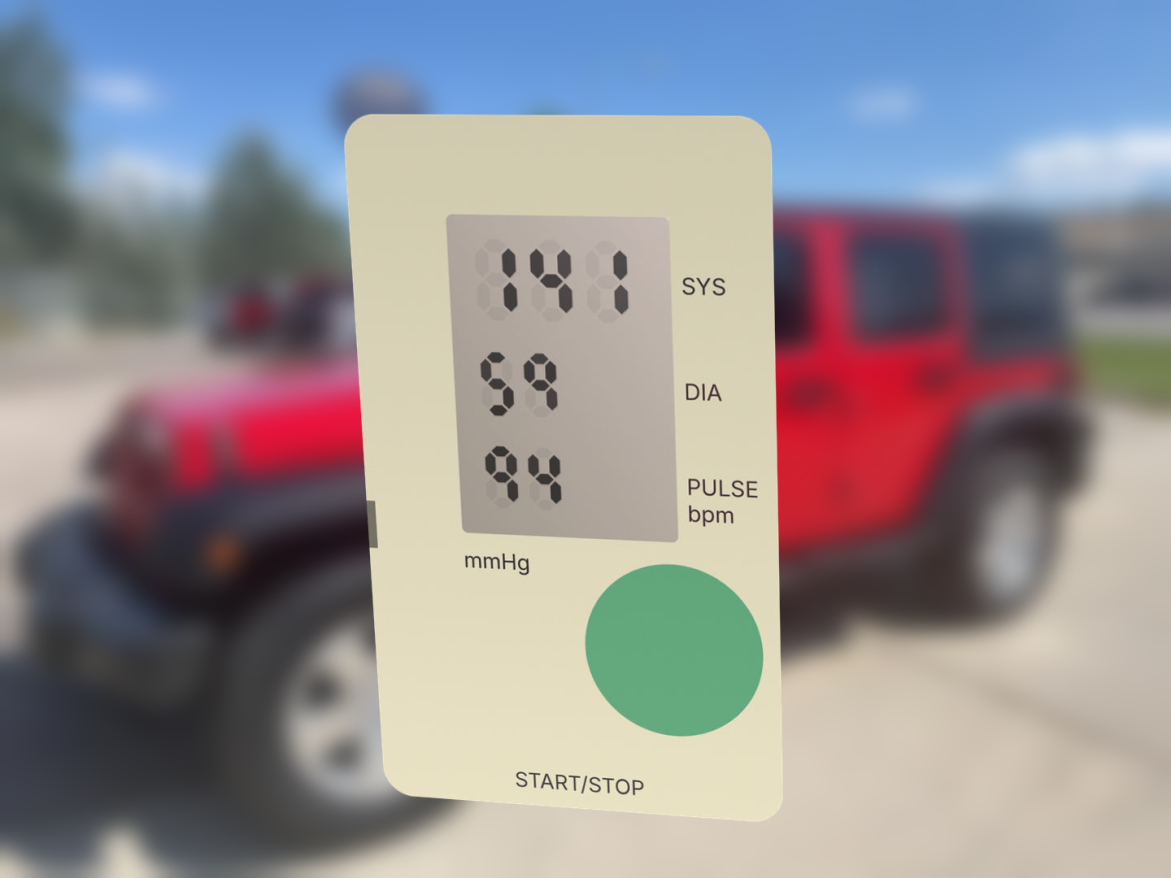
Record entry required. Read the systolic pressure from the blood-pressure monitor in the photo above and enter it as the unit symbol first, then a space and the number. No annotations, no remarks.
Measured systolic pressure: mmHg 141
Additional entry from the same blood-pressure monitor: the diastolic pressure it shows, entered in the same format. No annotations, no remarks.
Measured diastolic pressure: mmHg 59
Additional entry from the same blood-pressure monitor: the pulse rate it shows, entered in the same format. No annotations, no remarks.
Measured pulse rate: bpm 94
